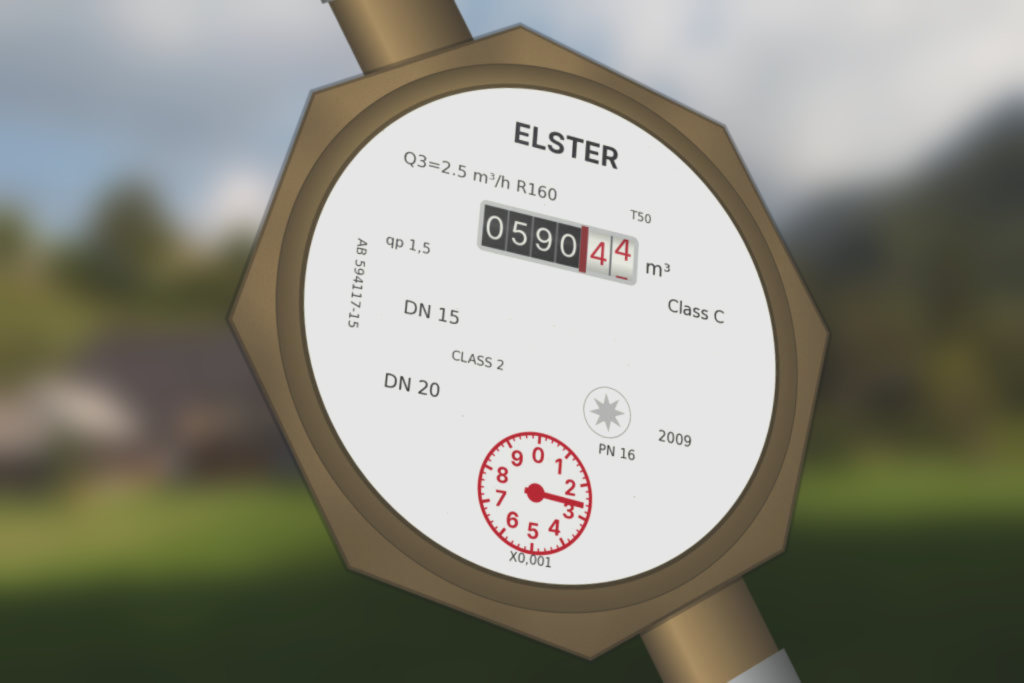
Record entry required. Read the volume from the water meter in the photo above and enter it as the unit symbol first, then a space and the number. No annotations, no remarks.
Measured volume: m³ 590.442
